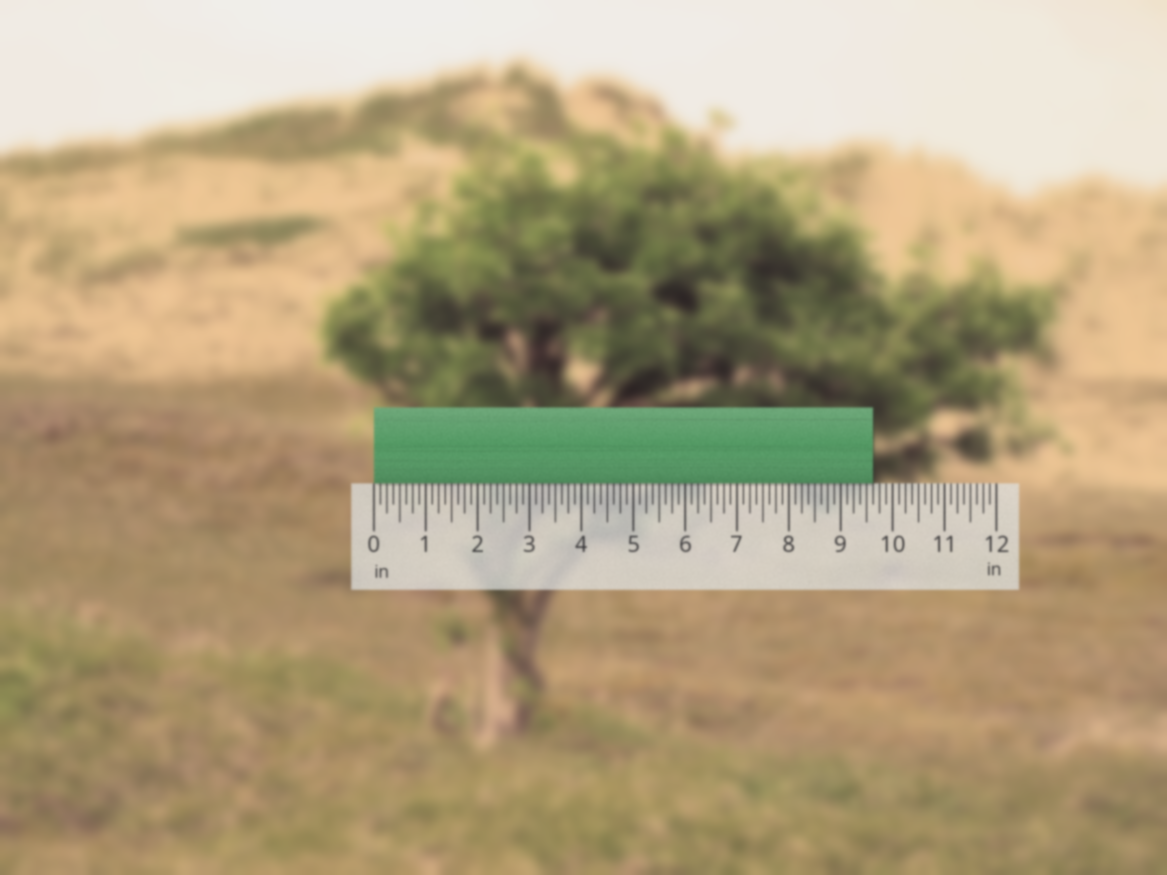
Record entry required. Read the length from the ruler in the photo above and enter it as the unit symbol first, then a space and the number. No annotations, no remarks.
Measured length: in 9.625
